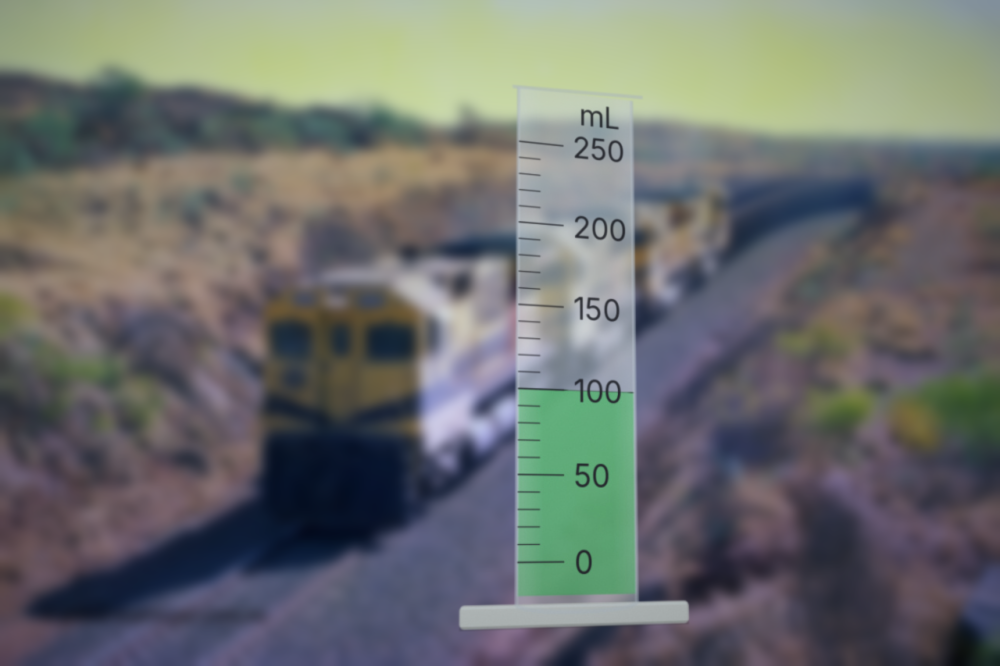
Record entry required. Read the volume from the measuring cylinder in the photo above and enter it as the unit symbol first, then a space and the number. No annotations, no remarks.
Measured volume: mL 100
